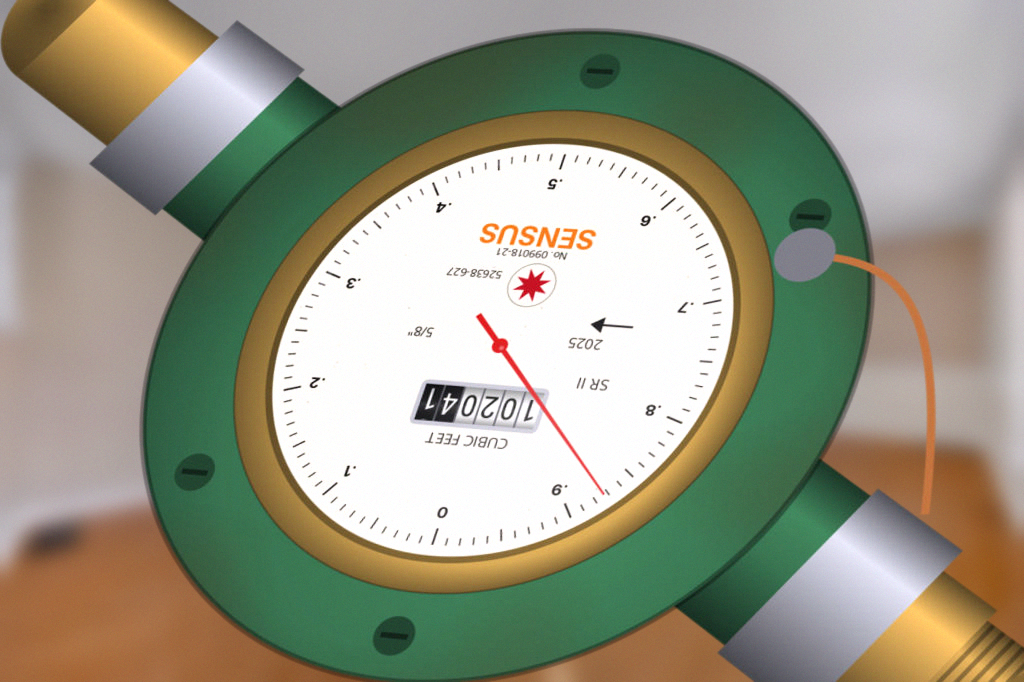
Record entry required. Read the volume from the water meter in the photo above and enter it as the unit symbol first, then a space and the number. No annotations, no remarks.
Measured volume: ft³ 102040.87
